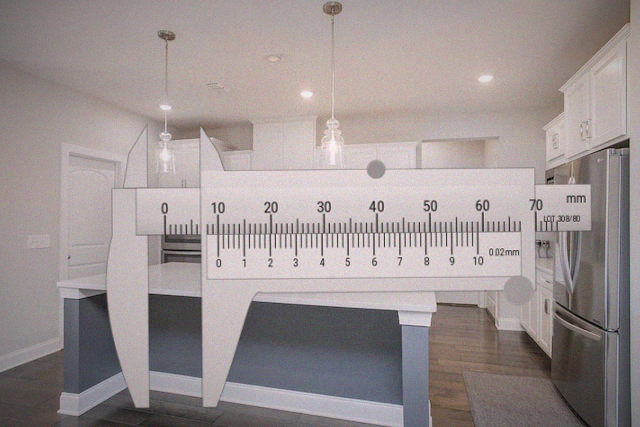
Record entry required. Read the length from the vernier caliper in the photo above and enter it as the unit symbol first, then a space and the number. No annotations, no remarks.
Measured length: mm 10.0
